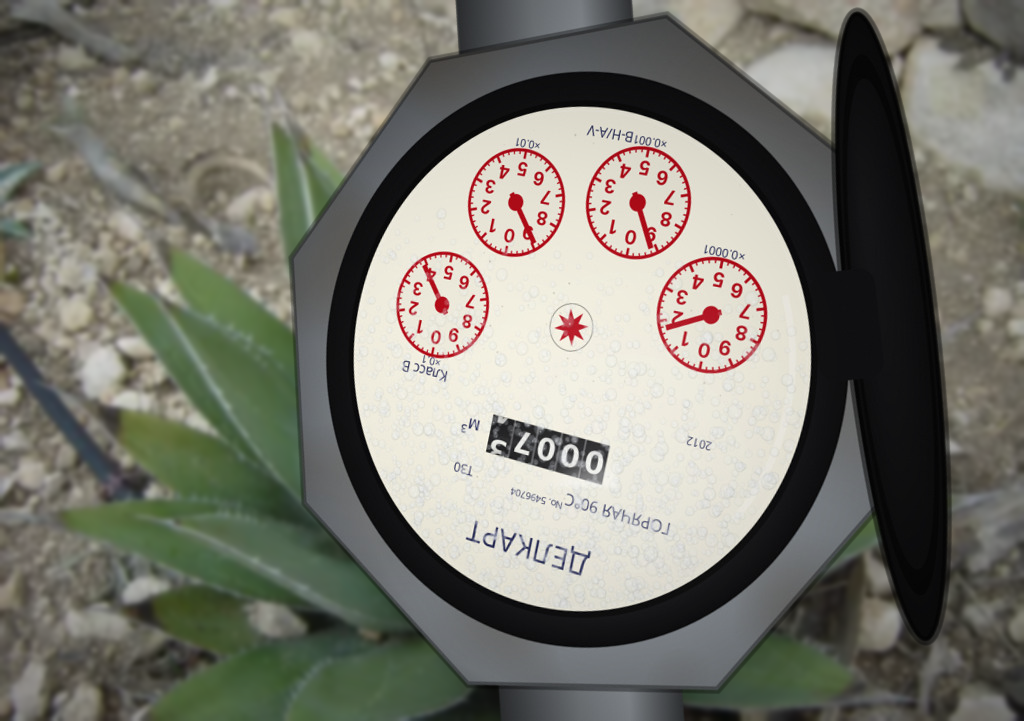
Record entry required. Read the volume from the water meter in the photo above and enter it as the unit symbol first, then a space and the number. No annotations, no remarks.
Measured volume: m³ 73.3891
